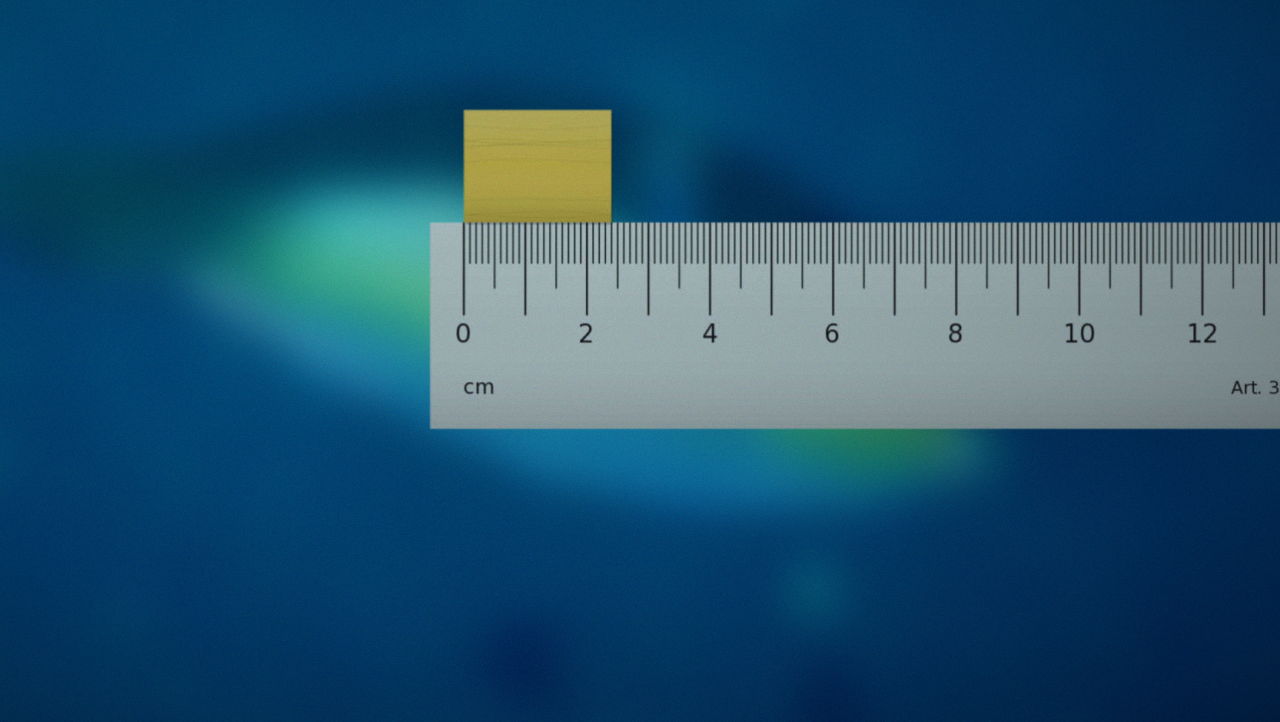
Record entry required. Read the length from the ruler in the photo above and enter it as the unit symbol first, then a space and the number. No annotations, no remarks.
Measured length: cm 2.4
